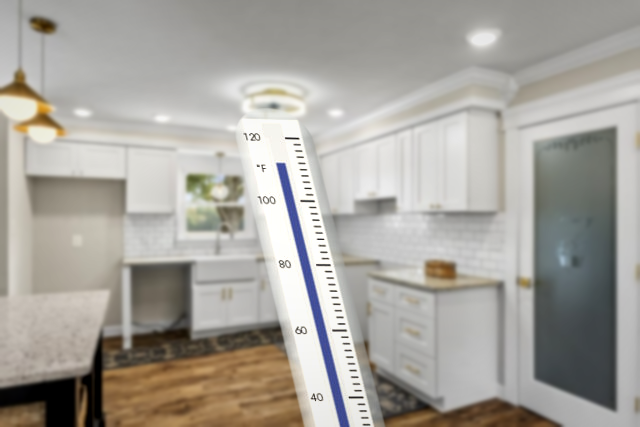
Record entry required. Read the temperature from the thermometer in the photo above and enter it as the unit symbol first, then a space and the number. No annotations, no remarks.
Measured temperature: °F 112
